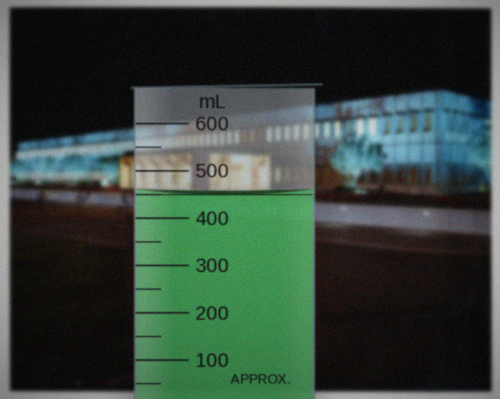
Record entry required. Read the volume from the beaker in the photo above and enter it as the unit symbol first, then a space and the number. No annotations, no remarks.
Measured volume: mL 450
